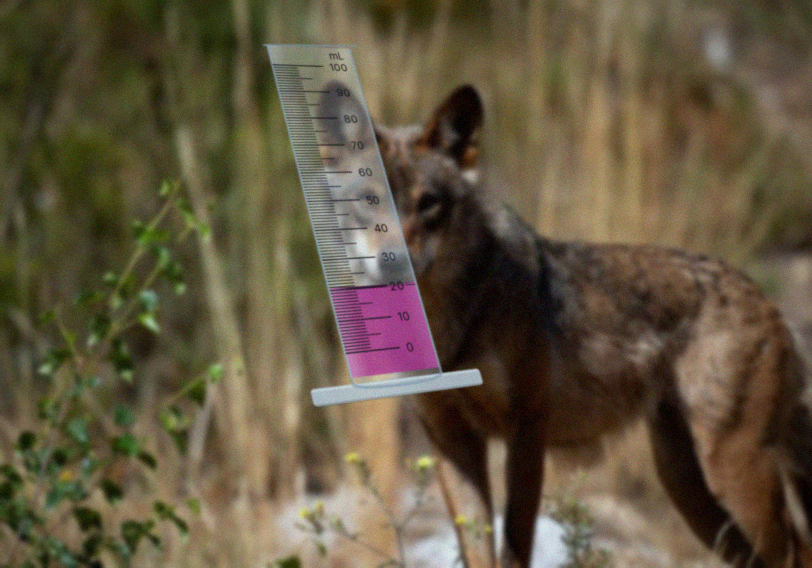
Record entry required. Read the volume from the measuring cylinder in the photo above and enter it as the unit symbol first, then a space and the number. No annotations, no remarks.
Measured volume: mL 20
